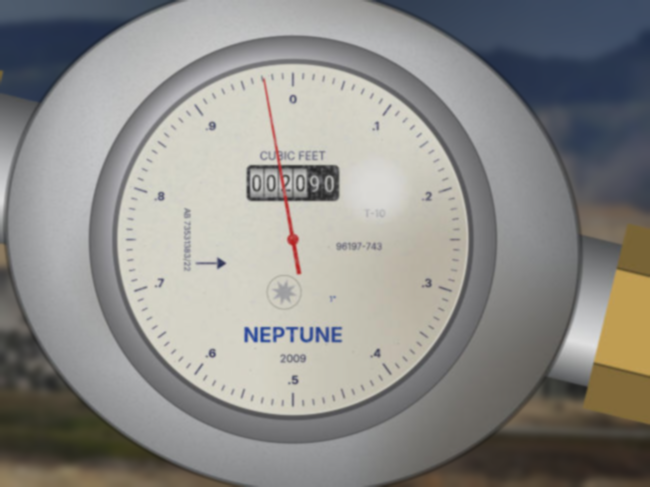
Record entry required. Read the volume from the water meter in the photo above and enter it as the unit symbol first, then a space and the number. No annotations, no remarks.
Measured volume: ft³ 2089.97
